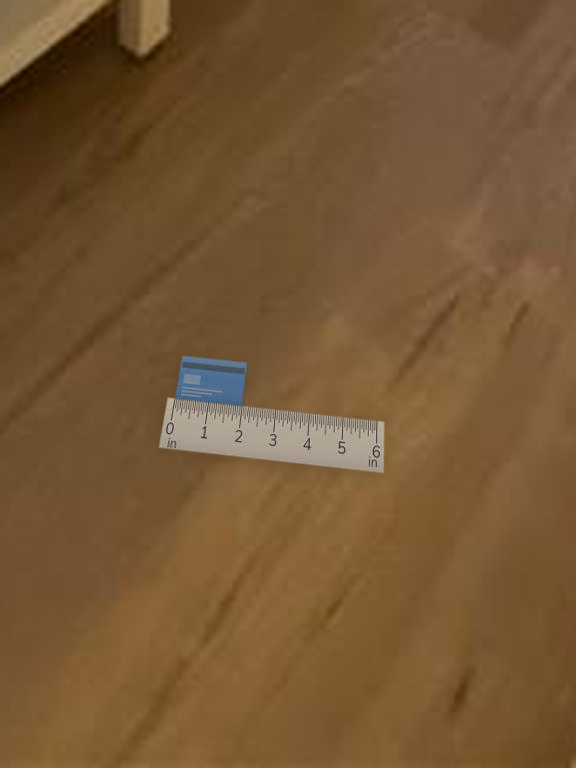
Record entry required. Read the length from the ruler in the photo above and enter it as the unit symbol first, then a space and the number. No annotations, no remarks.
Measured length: in 2
